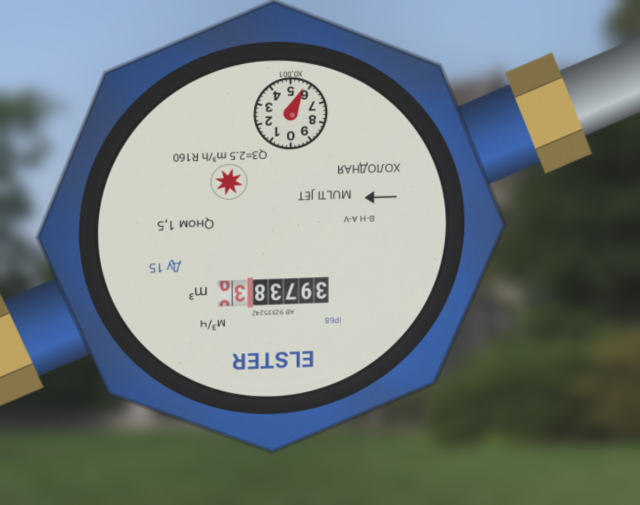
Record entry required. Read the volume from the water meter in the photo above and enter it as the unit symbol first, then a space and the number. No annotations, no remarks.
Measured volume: m³ 39738.385
